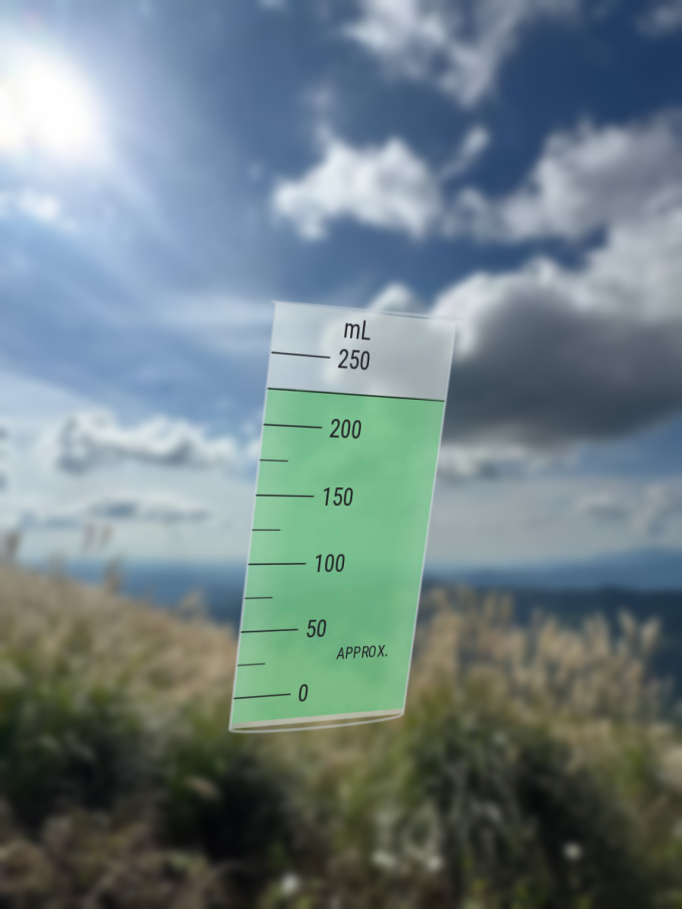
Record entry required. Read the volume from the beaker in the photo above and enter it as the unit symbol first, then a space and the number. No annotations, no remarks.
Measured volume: mL 225
